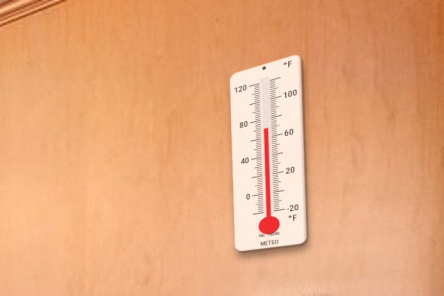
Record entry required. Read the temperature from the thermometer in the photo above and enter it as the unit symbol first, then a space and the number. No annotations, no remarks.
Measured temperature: °F 70
